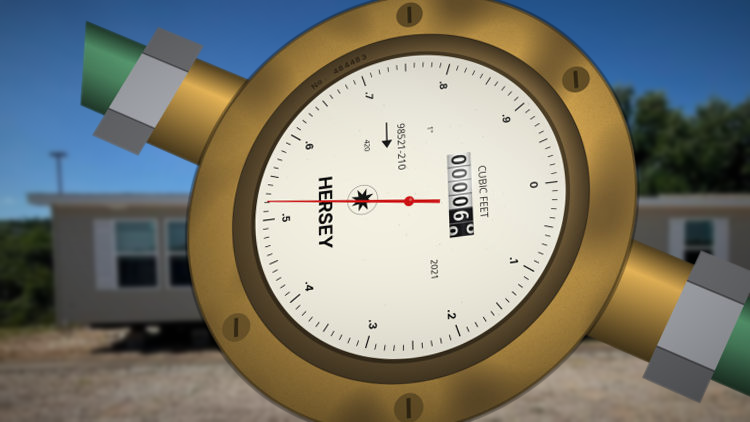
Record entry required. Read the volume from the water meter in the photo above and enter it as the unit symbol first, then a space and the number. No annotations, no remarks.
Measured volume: ft³ 68.52
